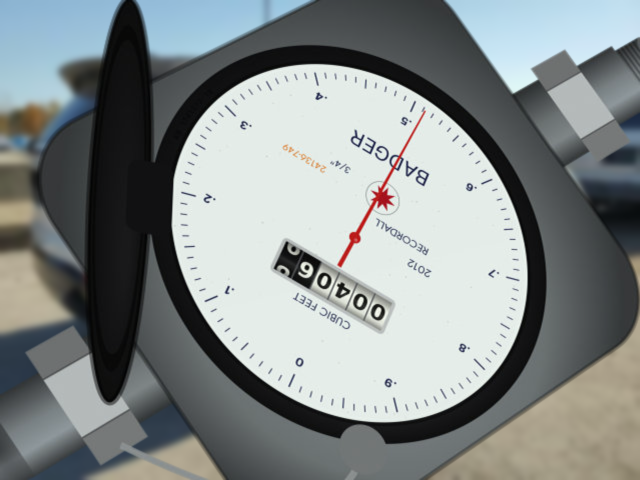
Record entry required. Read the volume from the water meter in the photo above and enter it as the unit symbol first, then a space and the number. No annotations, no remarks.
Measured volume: ft³ 4068.51
